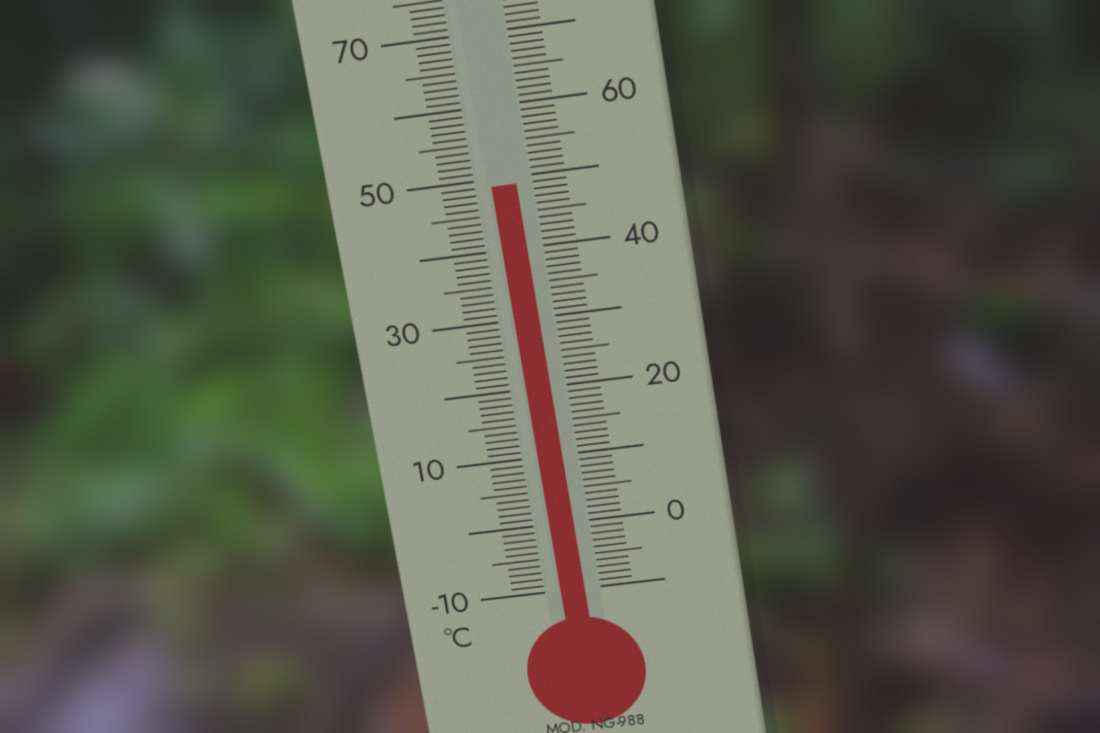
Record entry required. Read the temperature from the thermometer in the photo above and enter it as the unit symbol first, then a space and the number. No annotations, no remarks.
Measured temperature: °C 49
